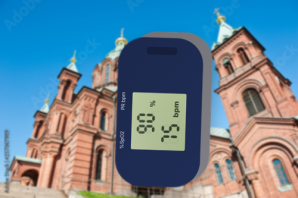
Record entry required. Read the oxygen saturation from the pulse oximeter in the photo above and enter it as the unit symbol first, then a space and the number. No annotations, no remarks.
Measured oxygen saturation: % 90
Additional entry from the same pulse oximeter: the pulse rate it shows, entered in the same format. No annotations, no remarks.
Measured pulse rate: bpm 75
